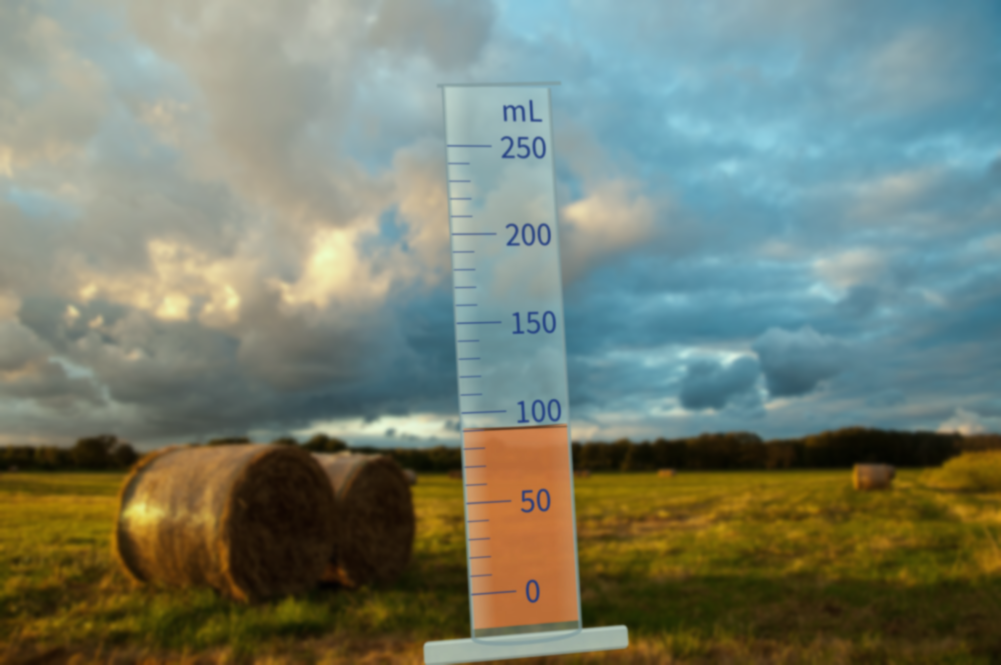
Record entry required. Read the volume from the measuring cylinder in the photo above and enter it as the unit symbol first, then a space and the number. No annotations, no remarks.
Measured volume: mL 90
